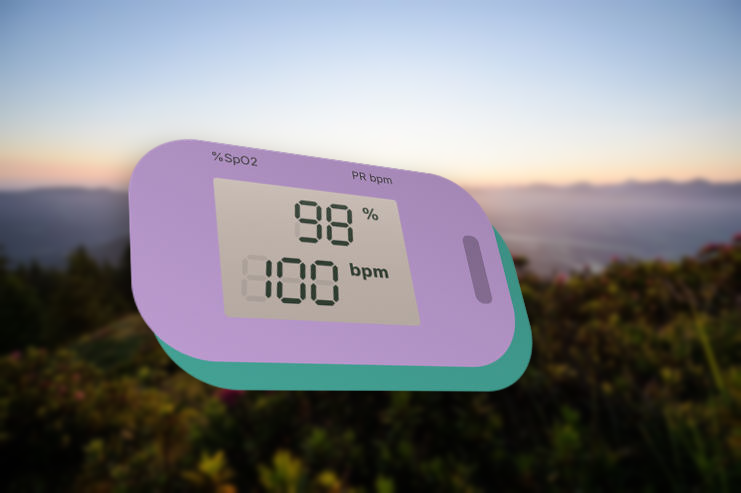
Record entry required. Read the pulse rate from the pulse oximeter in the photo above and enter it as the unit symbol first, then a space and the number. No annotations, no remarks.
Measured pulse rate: bpm 100
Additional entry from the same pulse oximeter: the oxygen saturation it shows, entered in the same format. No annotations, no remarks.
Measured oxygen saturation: % 98
